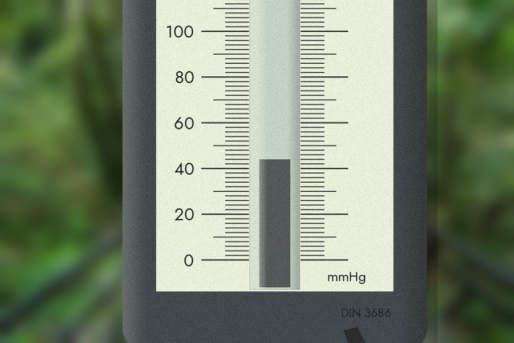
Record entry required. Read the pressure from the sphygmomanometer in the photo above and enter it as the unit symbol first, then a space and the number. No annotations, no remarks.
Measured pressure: mmHg 44
